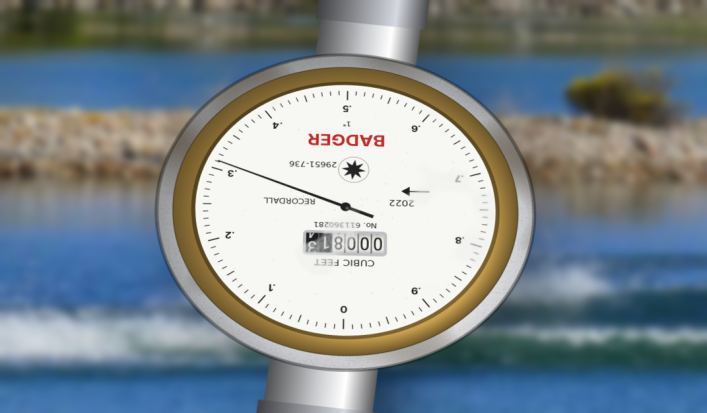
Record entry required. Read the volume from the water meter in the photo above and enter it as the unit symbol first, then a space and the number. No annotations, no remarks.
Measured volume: ft³ 813.31
